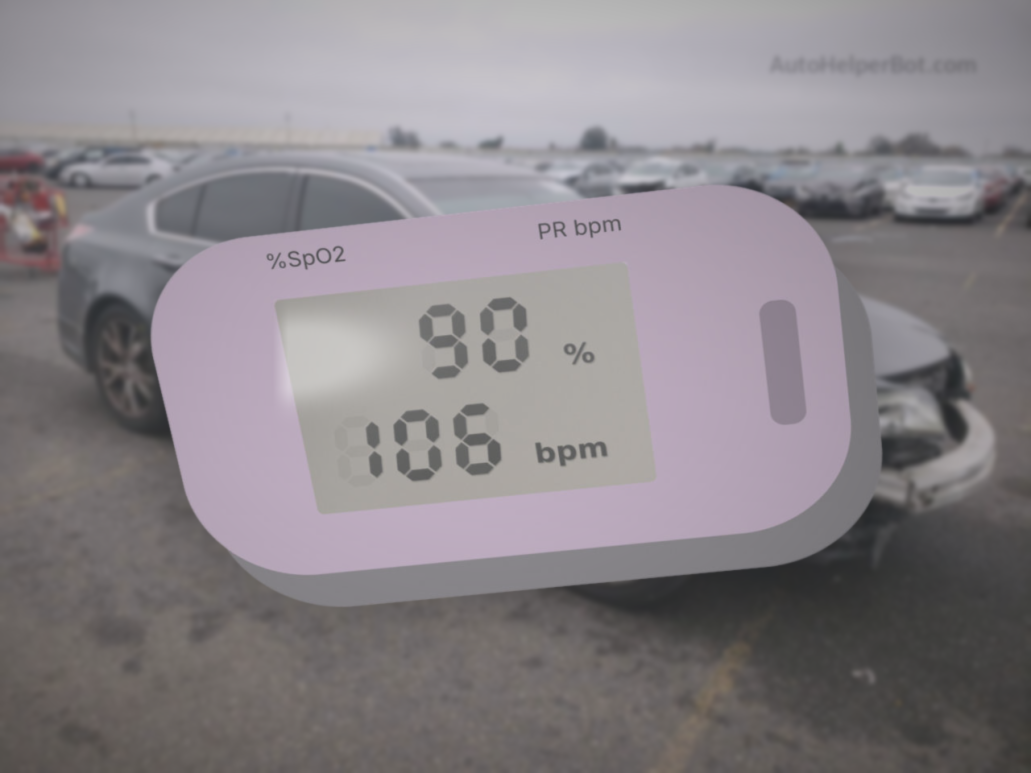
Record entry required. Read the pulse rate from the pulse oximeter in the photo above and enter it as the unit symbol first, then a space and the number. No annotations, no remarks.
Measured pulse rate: bpm 106
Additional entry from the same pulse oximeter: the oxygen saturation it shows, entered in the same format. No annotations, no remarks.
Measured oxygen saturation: % 90
